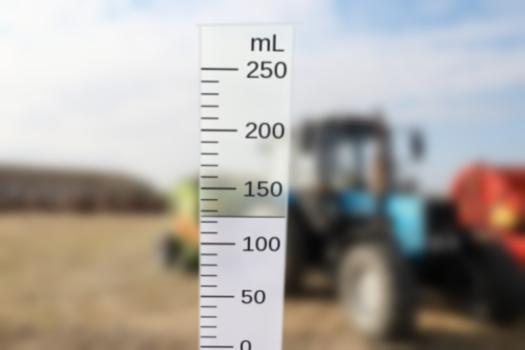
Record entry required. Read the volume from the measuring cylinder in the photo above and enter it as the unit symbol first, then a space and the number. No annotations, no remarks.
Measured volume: mL 125
